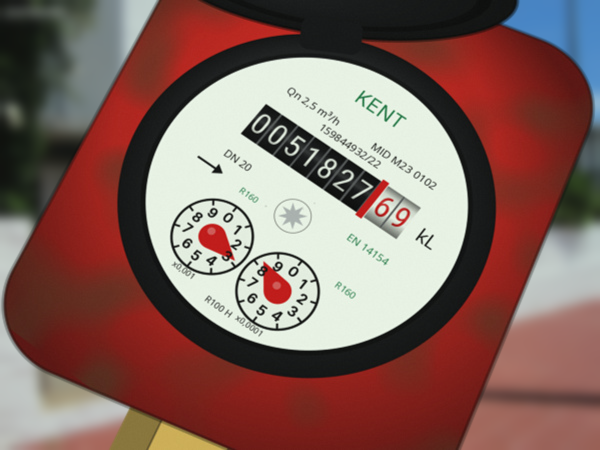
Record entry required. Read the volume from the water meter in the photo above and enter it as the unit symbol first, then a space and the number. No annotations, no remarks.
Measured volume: kL 51827.6928
